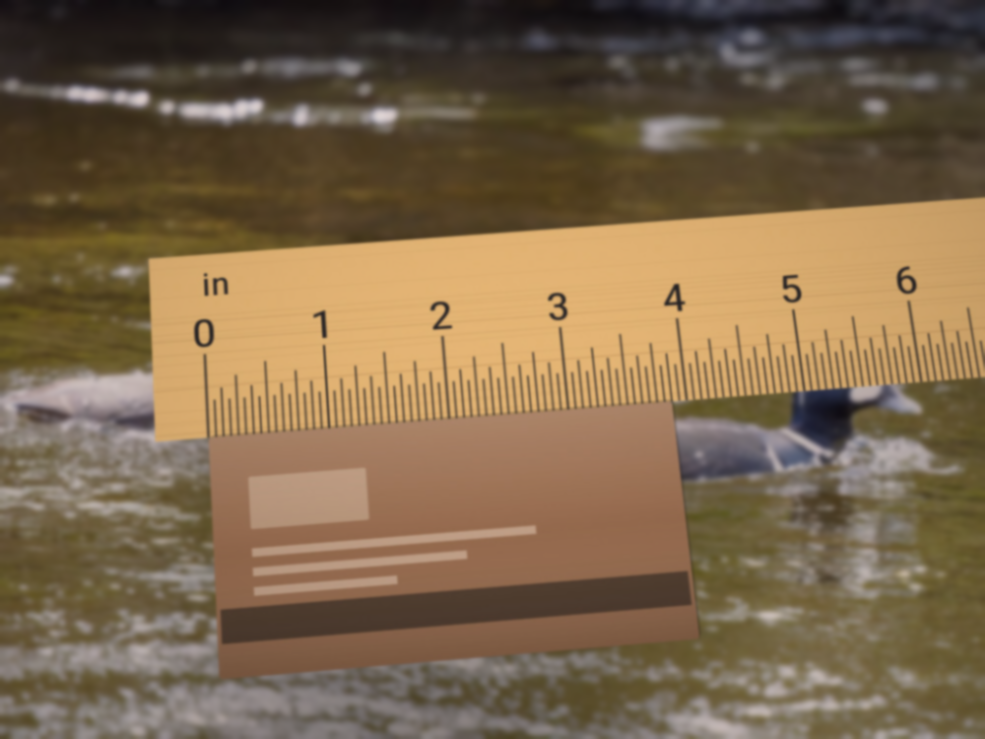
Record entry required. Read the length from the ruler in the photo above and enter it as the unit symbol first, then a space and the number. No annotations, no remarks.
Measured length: in 3.875
